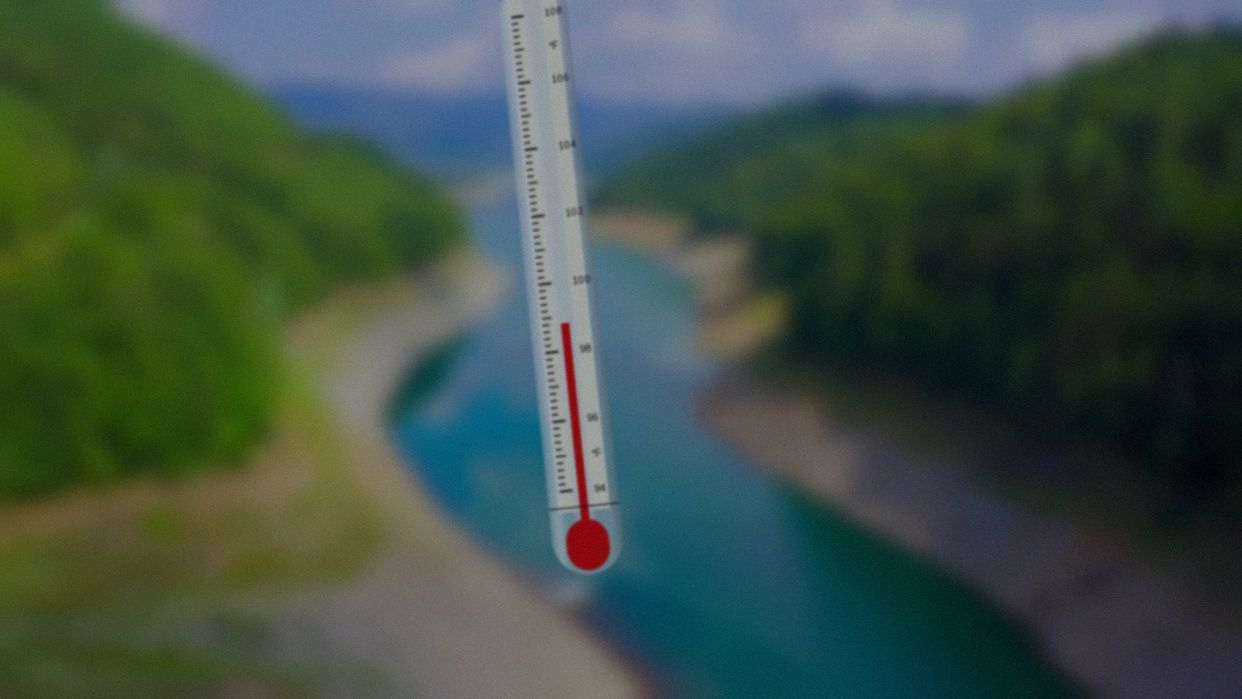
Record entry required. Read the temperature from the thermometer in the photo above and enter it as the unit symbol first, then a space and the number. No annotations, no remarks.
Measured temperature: °F 98.8
